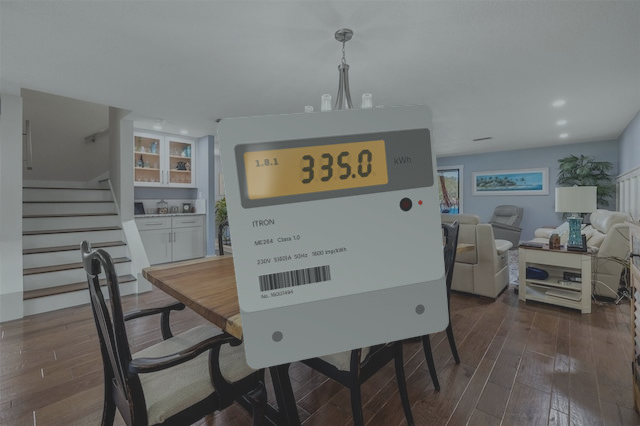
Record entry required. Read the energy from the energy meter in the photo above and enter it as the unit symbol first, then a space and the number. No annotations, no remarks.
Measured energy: kWh 335.0
